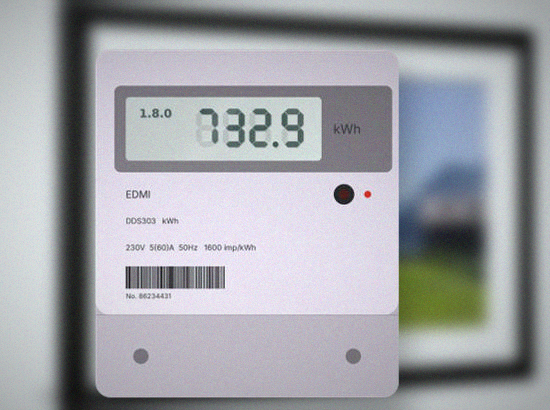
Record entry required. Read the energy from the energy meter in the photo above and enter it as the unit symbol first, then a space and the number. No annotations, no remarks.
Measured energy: kWh 732.9
